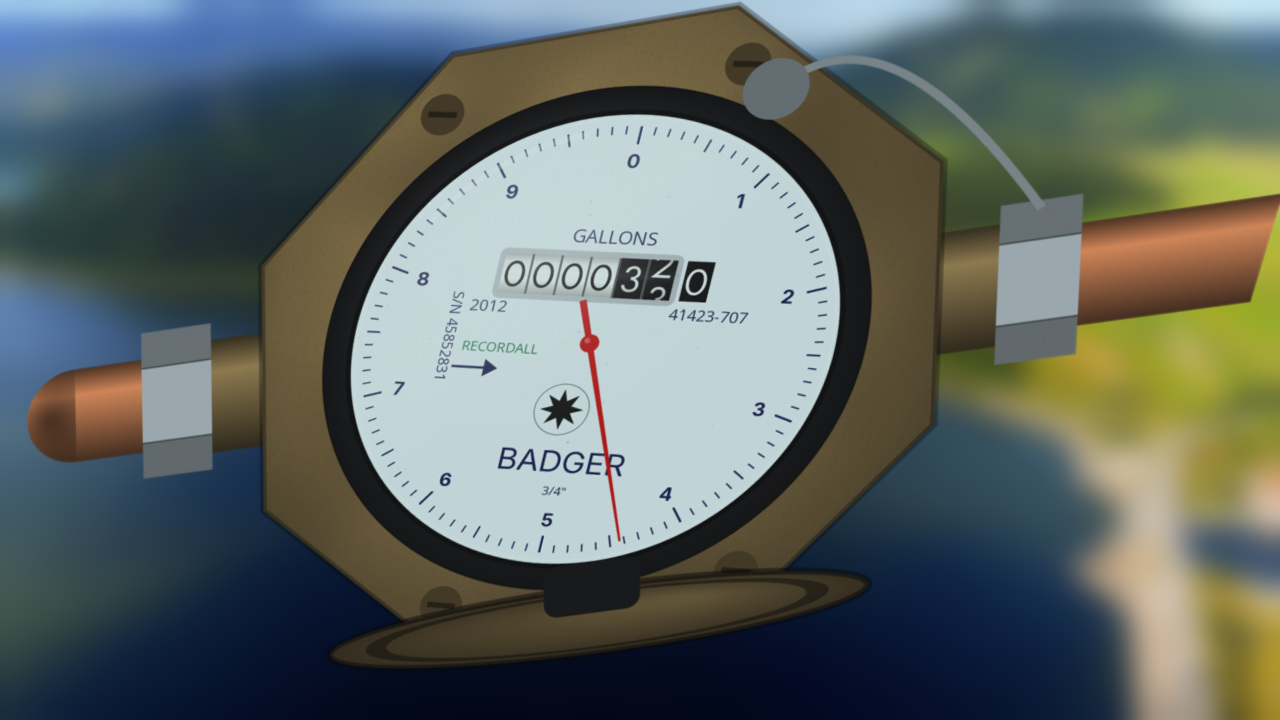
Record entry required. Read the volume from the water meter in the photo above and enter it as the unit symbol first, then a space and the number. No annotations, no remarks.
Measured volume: gal 324.4
